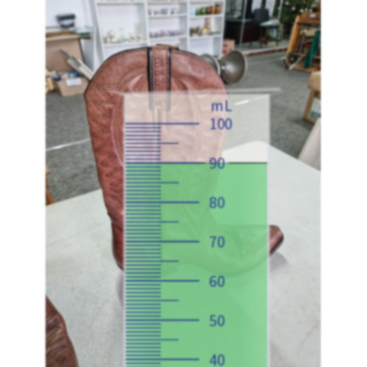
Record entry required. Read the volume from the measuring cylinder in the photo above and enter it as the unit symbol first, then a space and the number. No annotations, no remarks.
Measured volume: mL 90
